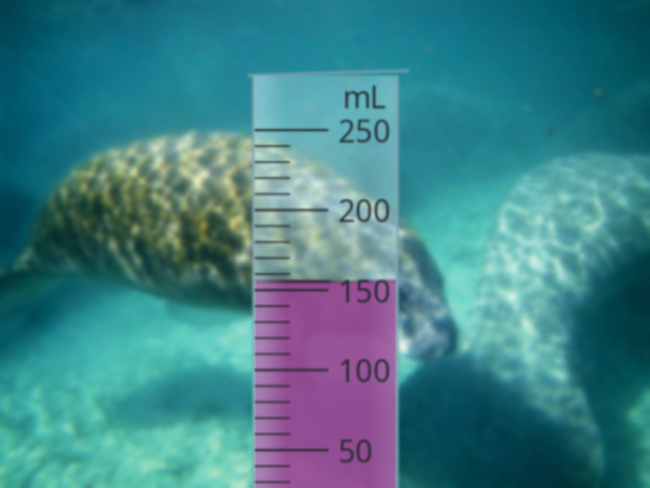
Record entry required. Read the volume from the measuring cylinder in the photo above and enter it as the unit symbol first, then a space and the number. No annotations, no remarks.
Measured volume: mL 155
